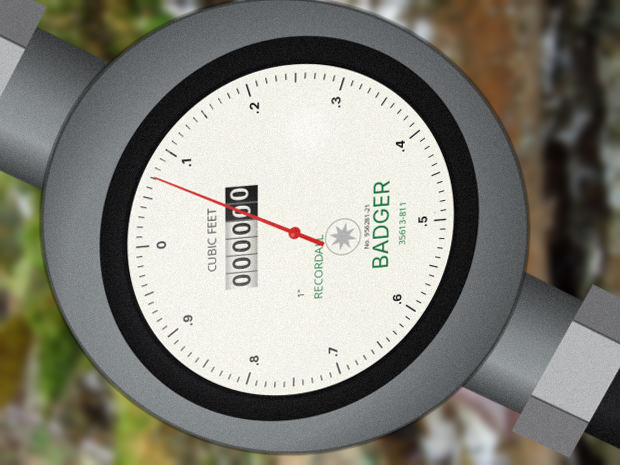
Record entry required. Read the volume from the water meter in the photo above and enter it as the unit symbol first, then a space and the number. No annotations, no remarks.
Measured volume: ft³ 0.07
